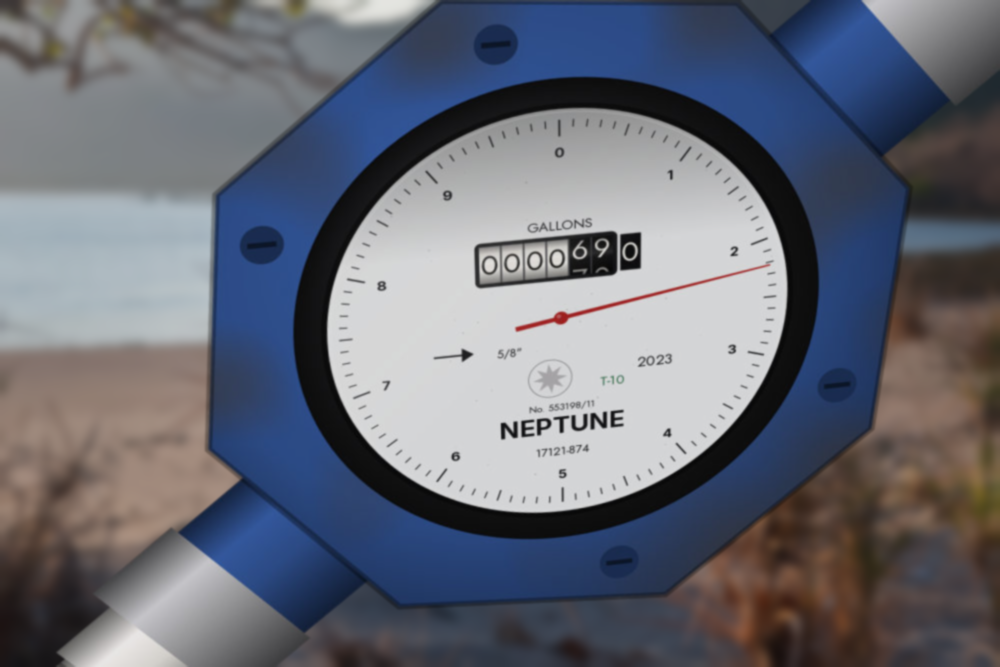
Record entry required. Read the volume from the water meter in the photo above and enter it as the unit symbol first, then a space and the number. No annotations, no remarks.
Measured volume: gal 692.2
